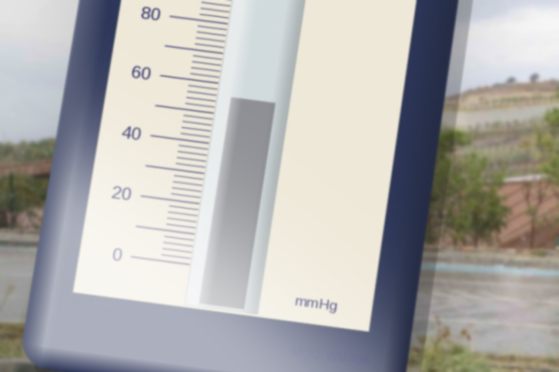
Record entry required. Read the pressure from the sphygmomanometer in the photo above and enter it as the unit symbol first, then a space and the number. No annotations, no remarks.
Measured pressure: mmHg 56
